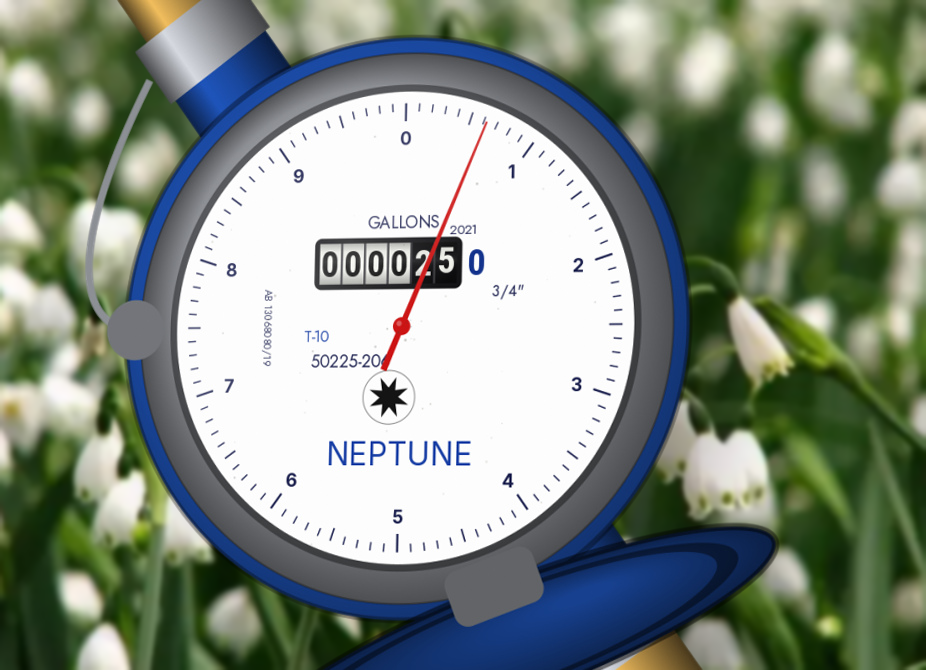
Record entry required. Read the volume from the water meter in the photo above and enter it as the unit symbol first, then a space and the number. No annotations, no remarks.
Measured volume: gal 250.6
